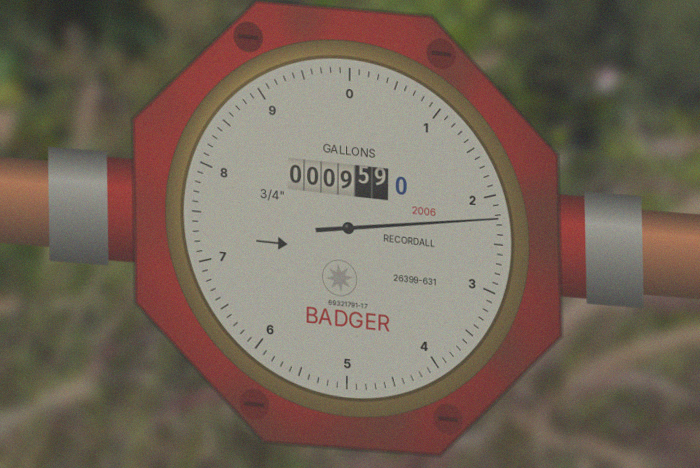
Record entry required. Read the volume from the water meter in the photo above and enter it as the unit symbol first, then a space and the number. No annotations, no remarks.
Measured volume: gal 9592.2
